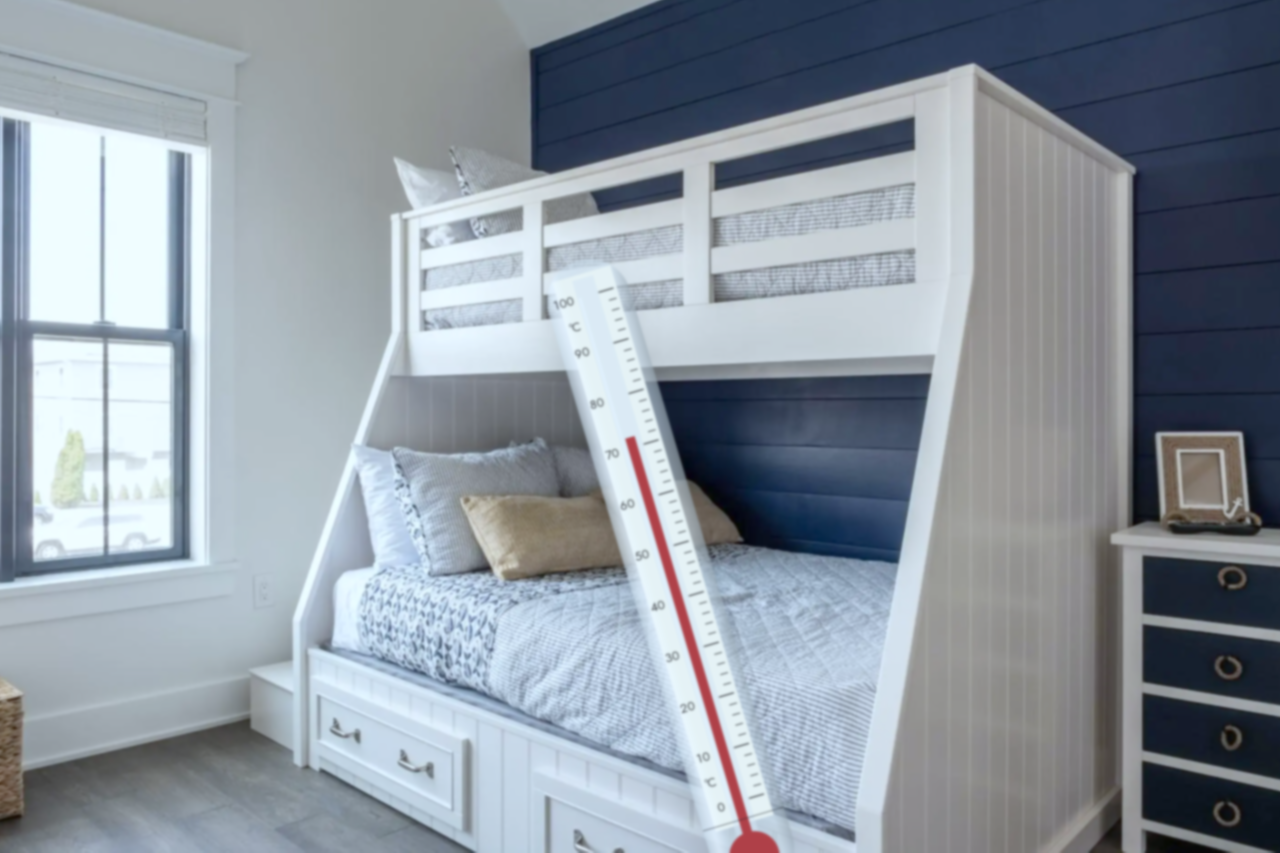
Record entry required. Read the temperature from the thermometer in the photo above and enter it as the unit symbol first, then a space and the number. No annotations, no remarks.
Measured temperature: °C 72
